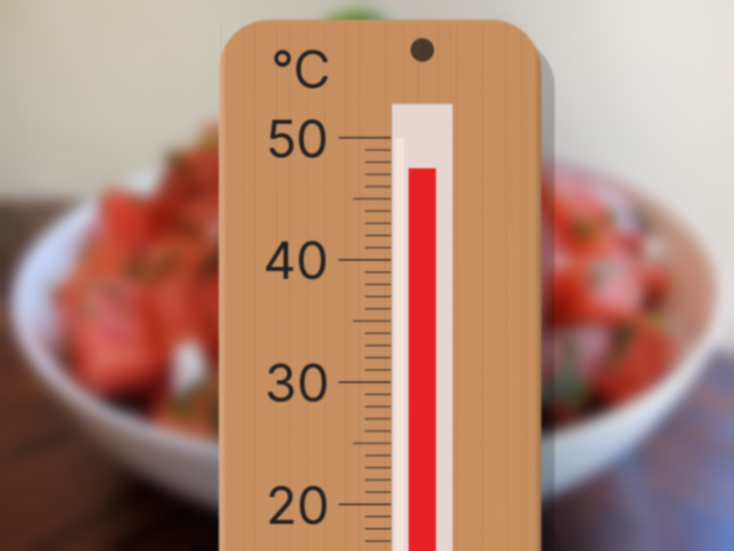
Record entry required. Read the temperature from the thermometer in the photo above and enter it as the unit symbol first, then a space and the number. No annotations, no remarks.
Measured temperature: °C 47.5
